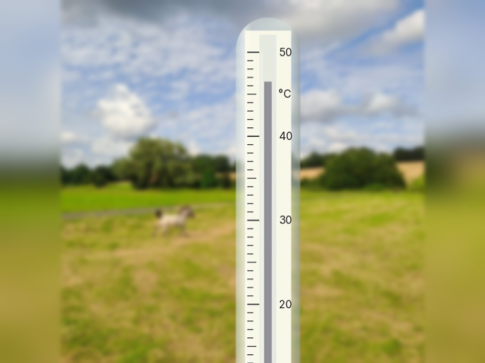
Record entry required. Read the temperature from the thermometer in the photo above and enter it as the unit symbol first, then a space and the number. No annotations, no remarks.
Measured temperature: °C 46.5
